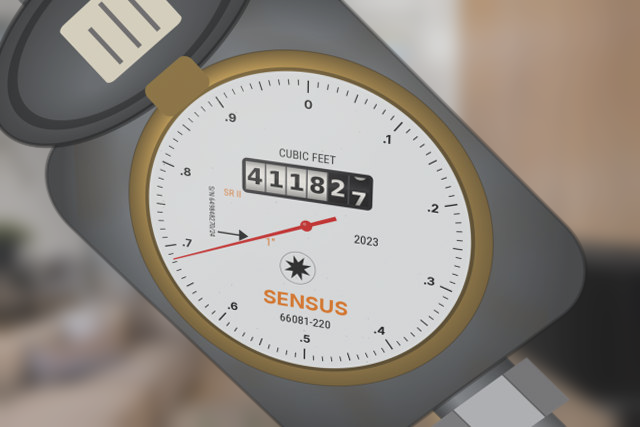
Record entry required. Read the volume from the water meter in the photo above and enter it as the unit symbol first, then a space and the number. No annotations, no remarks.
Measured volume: ft³ 411826.68
